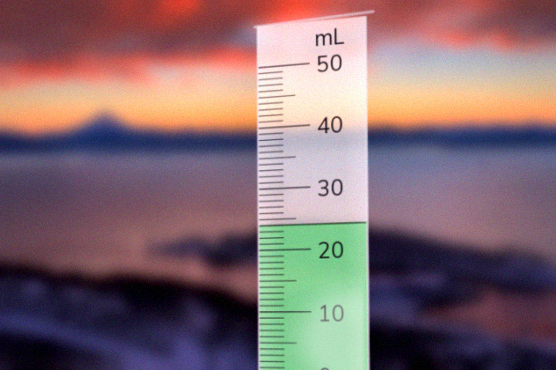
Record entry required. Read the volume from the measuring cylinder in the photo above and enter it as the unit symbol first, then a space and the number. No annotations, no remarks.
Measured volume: mL 24
